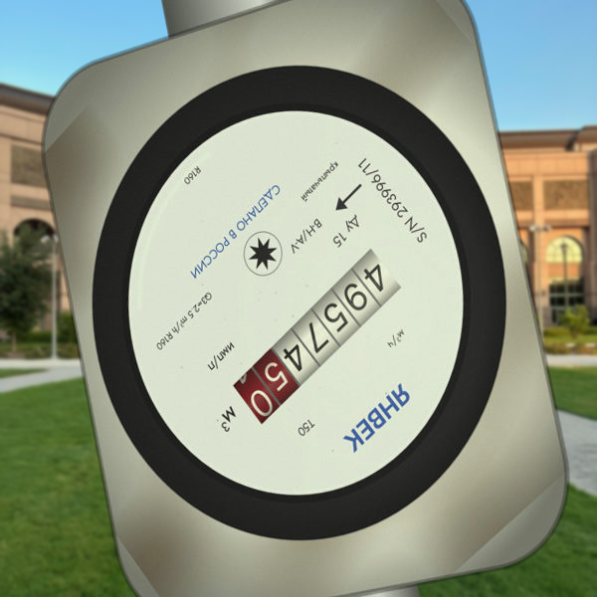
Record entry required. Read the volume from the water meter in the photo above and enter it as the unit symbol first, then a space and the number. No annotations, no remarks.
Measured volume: m³ 49574.50
